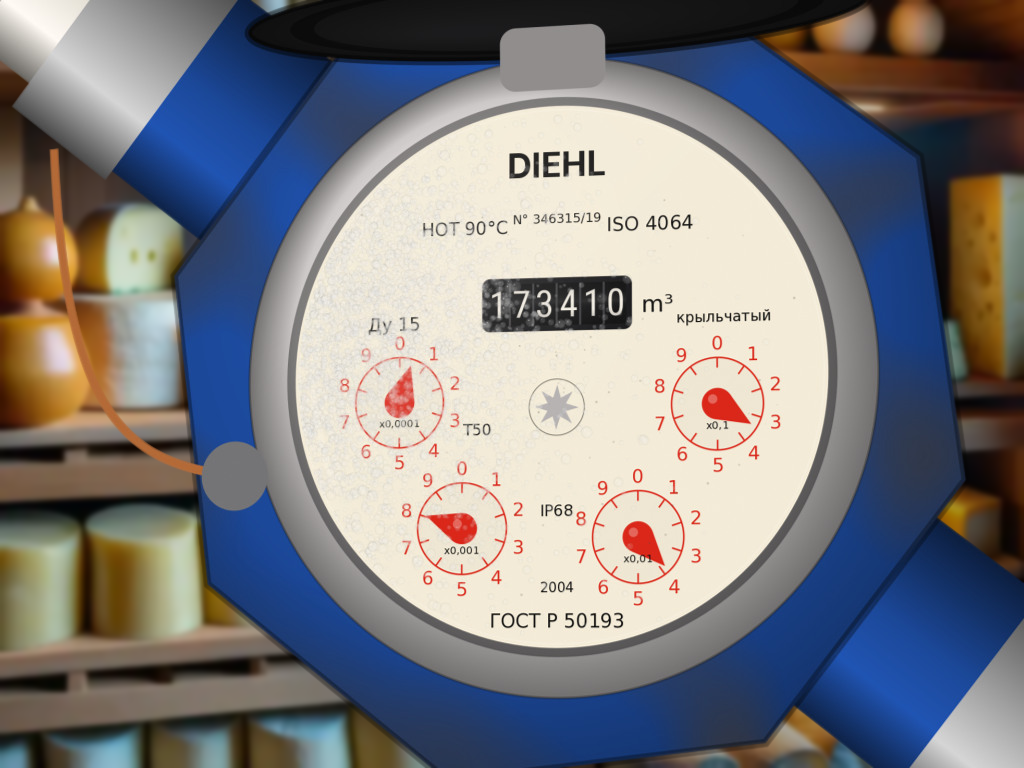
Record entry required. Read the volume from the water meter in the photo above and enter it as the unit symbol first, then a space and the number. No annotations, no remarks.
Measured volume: m³ 173410.3380
